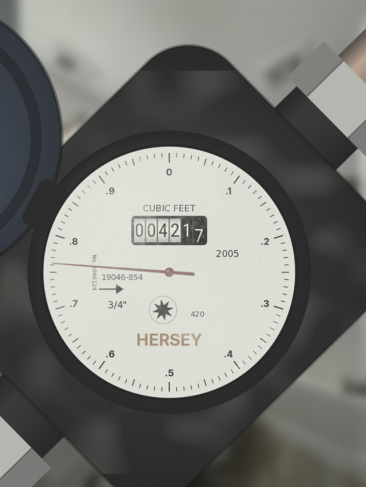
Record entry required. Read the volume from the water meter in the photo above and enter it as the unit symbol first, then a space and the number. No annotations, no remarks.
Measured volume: ft³ 4216.76
